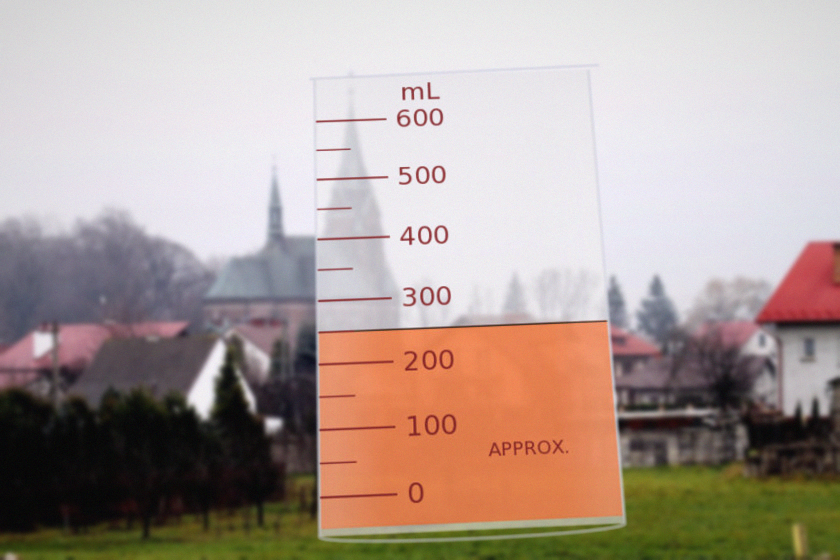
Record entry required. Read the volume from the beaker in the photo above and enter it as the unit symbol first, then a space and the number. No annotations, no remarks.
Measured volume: mL 250
